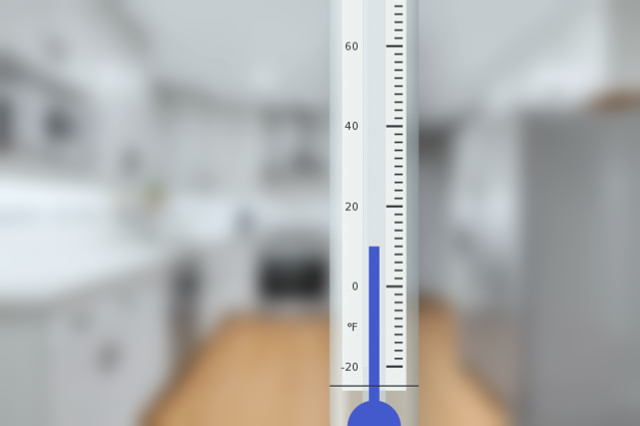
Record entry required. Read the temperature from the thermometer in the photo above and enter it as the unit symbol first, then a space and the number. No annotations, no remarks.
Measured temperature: °F 10
